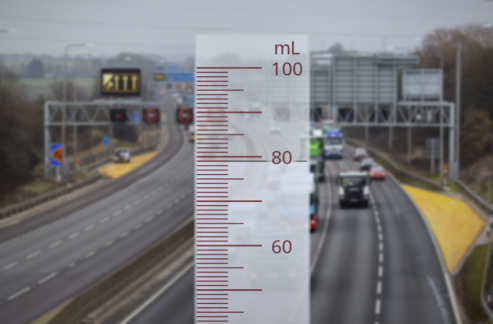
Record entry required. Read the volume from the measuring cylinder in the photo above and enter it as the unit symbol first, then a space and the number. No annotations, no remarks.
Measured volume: mL 79
